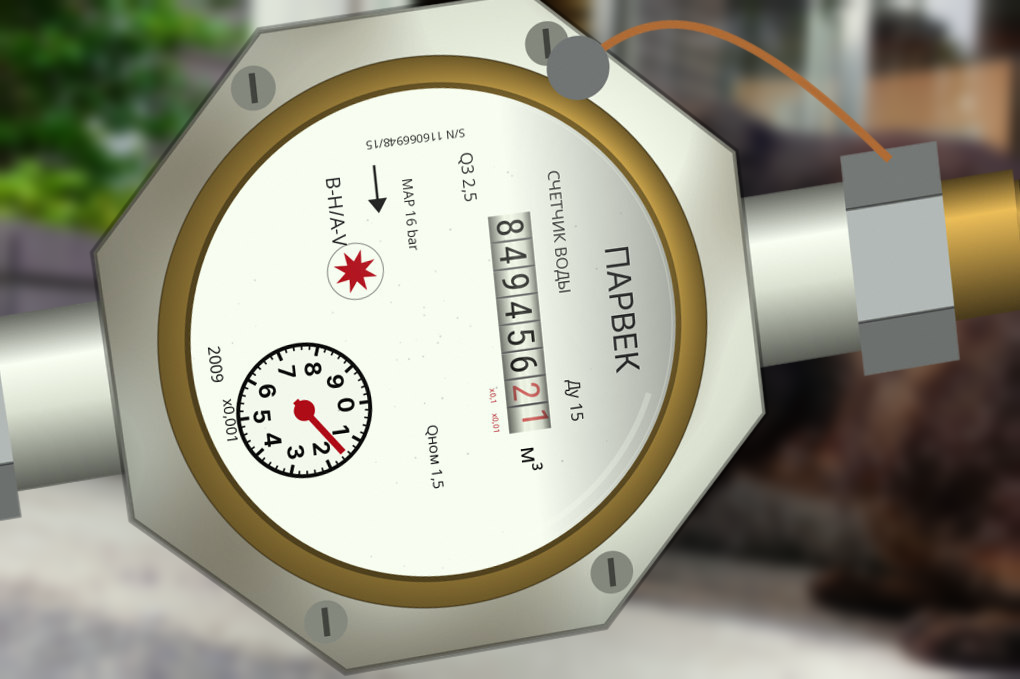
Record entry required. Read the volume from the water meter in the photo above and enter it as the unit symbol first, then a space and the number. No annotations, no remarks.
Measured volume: m³ 849456.211
